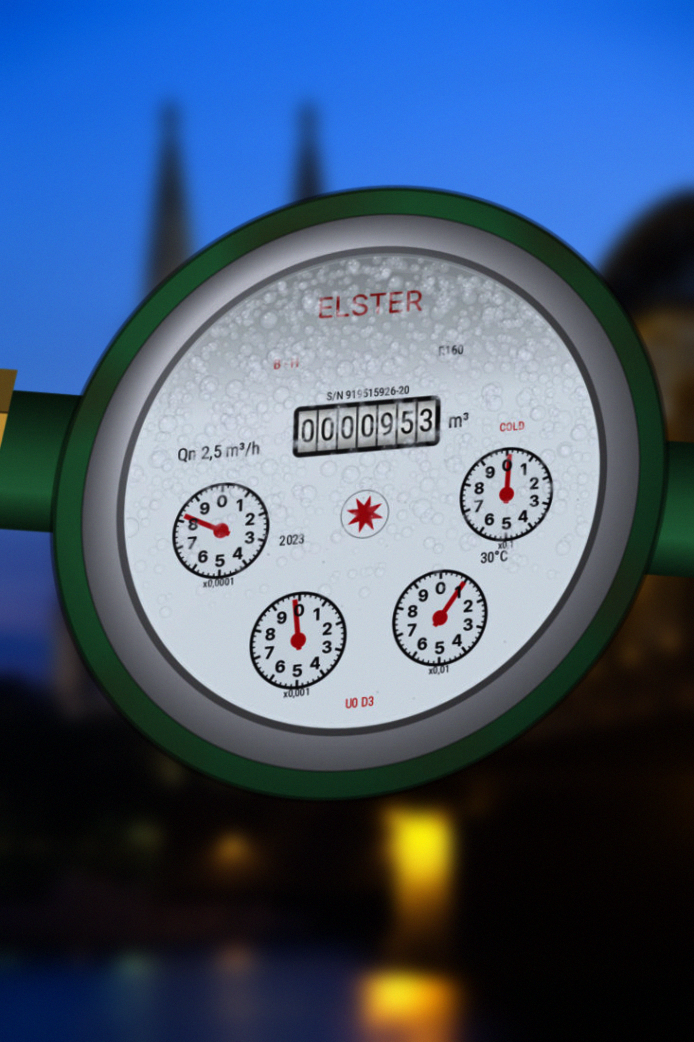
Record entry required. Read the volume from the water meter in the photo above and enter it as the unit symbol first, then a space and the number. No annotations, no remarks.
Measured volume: m³ 953.0098
